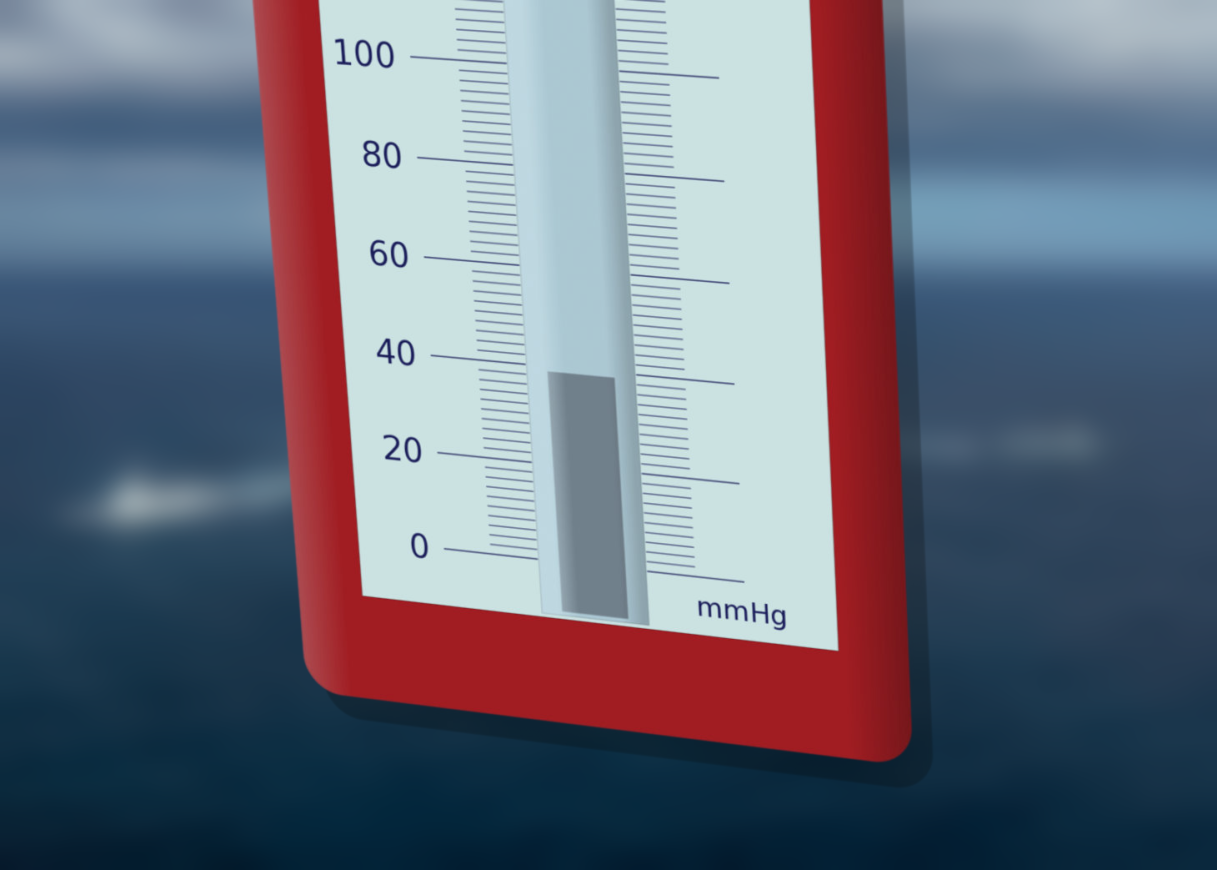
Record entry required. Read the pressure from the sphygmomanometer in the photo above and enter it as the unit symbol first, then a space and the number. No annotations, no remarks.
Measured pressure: mmHg 39
